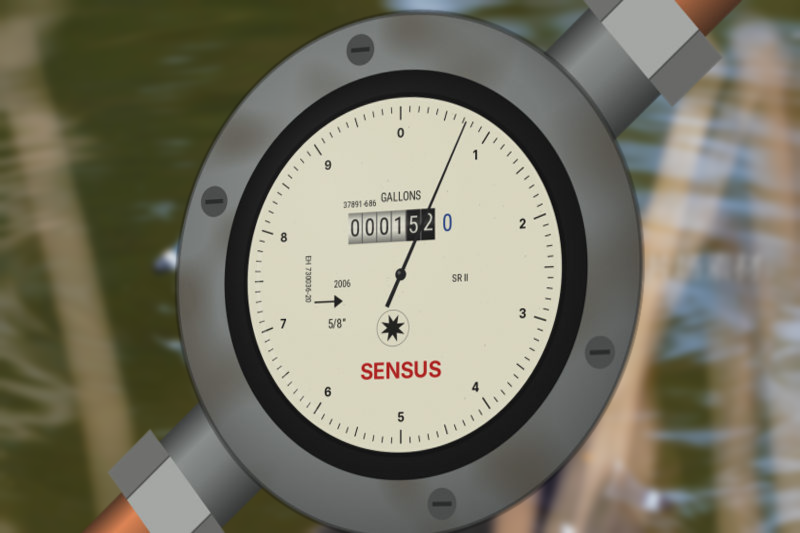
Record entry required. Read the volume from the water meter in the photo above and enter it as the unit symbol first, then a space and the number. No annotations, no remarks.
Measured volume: gal 1520.7
